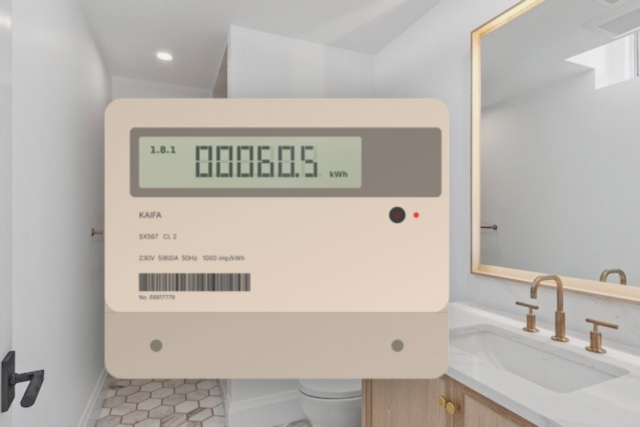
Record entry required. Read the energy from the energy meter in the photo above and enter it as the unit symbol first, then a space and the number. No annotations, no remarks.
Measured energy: kWh 60.5
